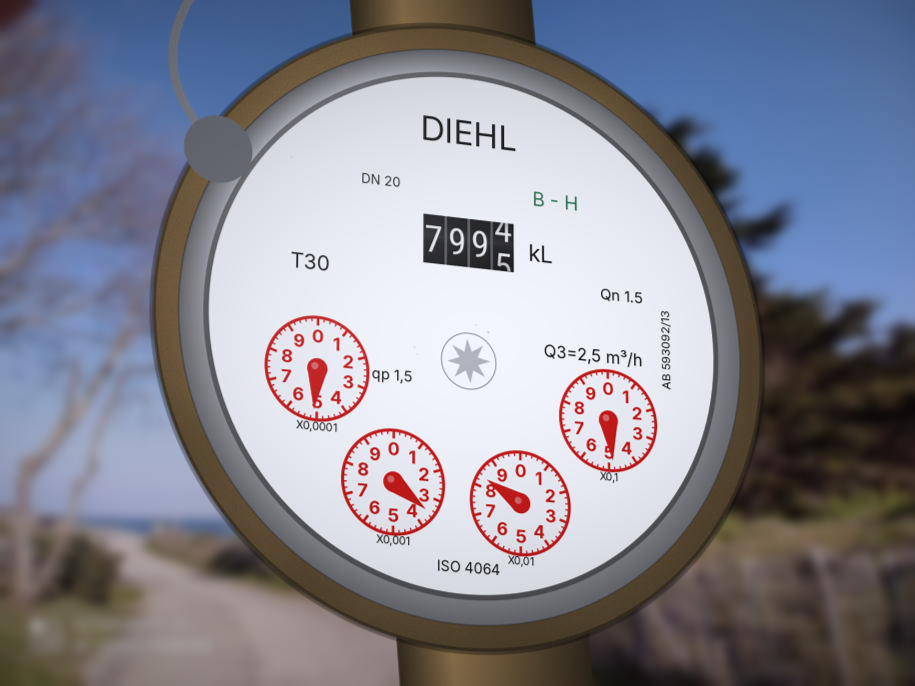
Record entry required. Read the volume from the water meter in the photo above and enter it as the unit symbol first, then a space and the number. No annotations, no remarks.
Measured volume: kL 7994.4835
